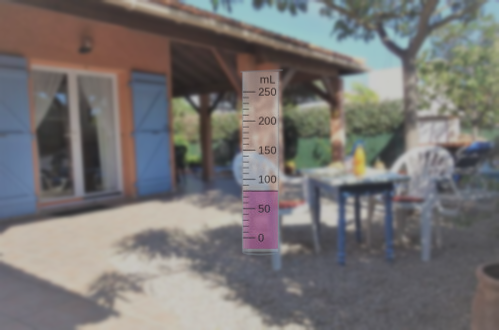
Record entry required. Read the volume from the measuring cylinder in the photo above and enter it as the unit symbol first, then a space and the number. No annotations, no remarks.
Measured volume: mL 80
